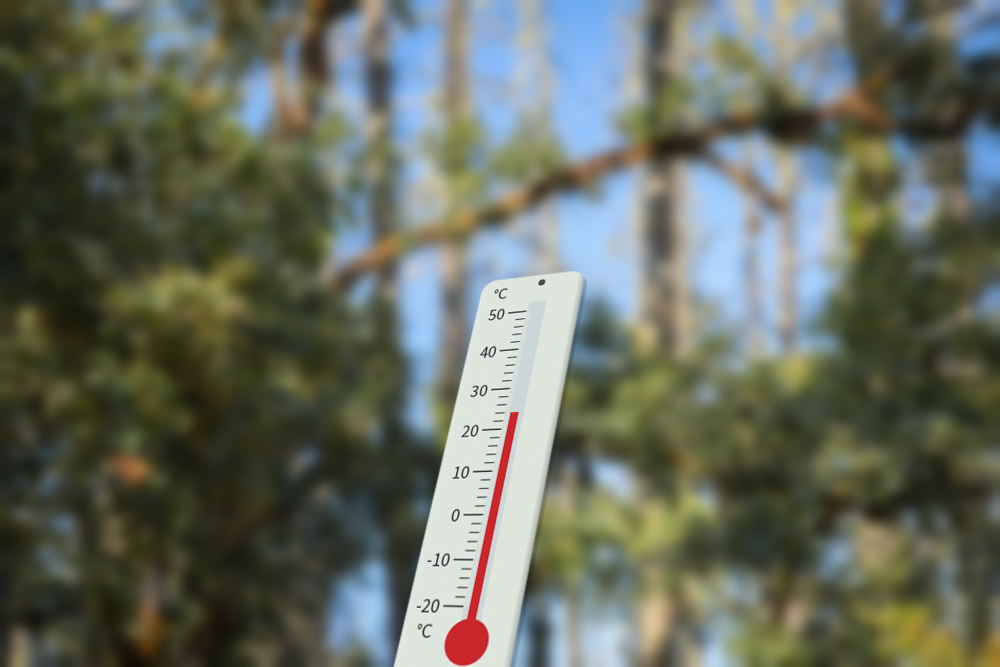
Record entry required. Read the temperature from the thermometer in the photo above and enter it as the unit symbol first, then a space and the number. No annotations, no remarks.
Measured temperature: °C 24
